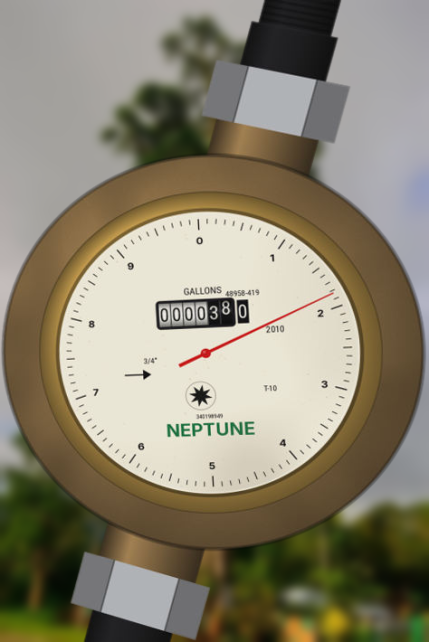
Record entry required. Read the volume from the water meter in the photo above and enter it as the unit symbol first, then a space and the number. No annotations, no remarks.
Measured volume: gal 381.8
